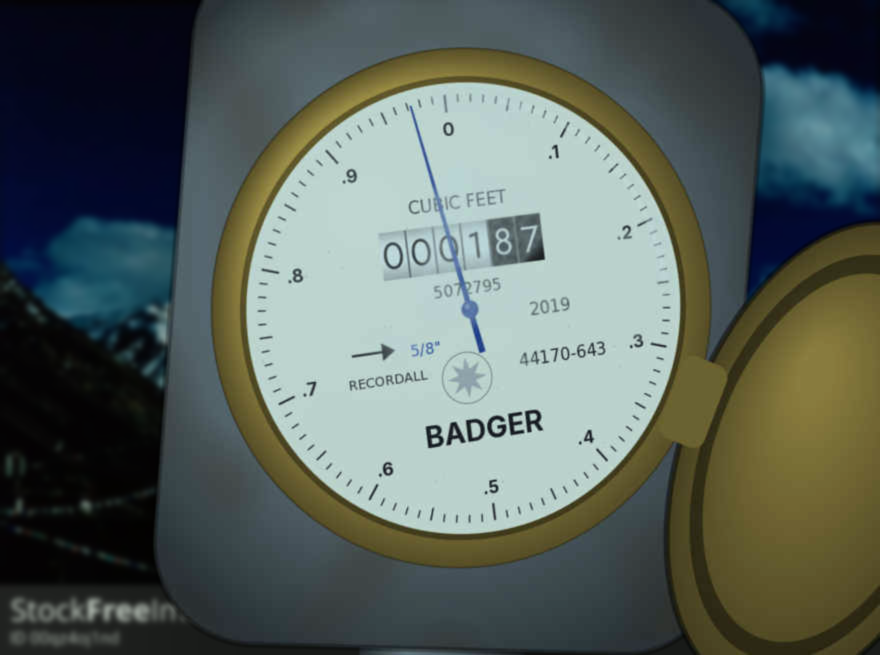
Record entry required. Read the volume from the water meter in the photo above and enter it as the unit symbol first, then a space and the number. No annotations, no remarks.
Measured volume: ft³ 186.97
